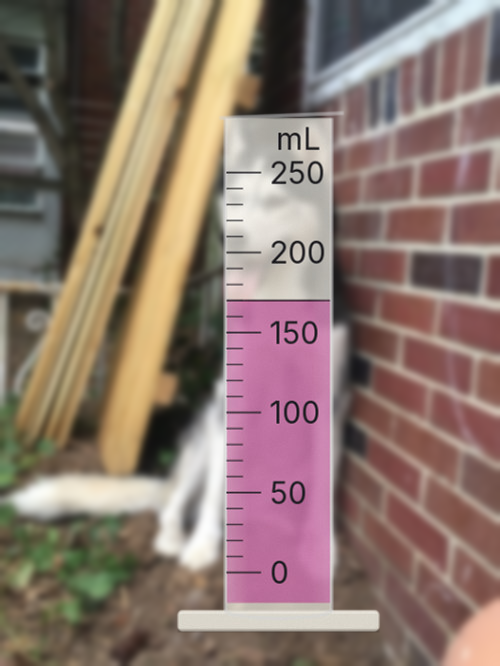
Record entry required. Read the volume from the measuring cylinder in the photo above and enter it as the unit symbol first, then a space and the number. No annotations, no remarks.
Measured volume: mL 170
